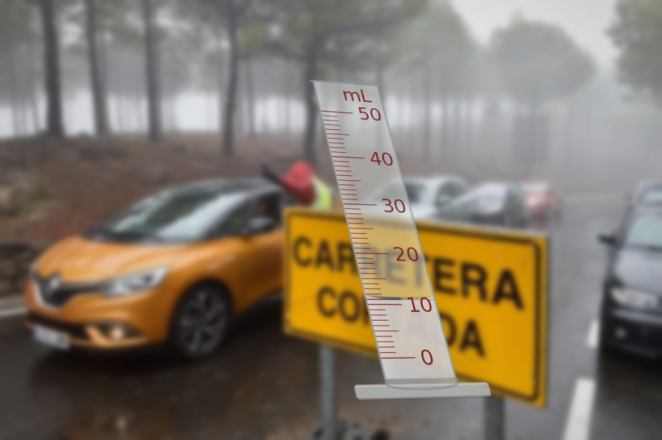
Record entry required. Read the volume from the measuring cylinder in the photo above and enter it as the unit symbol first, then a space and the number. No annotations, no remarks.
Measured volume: mL 11
